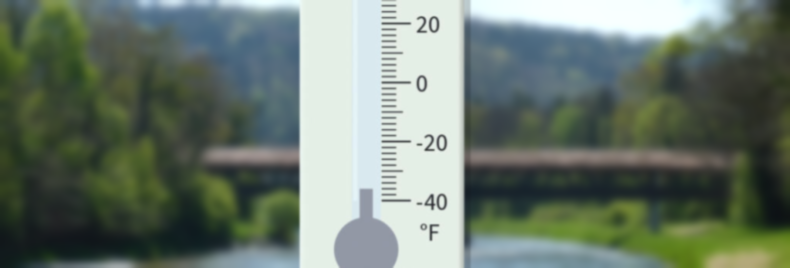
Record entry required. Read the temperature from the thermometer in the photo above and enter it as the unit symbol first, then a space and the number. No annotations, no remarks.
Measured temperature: °F -36
